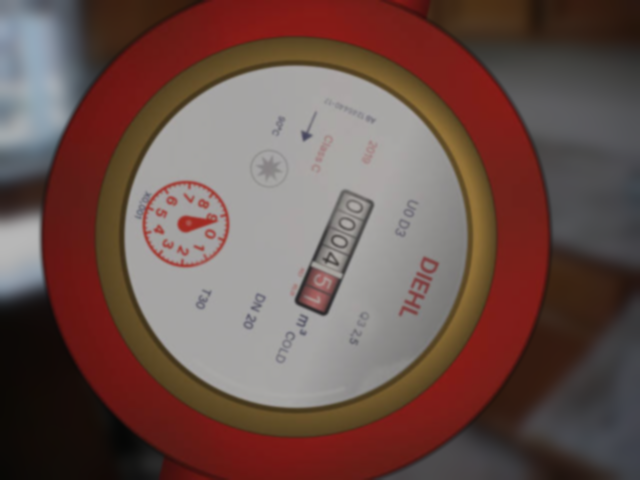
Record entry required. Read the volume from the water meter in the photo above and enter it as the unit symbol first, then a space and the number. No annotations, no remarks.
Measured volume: m³ 4.509
